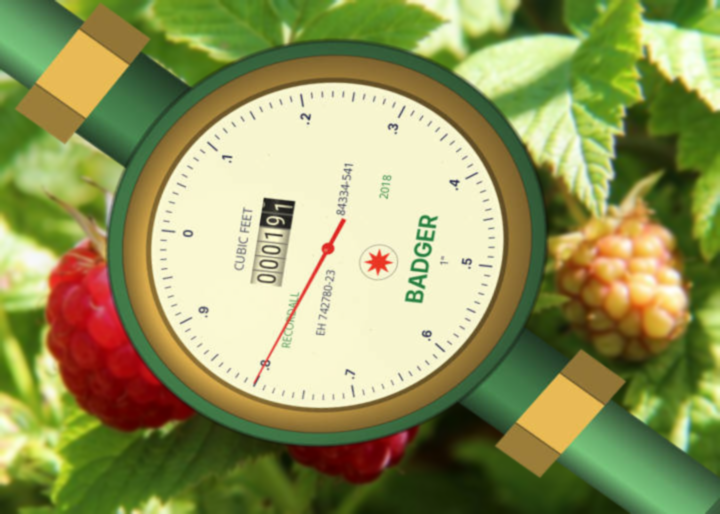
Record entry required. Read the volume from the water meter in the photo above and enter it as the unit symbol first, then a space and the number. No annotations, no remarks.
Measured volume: ft³ 190.80
